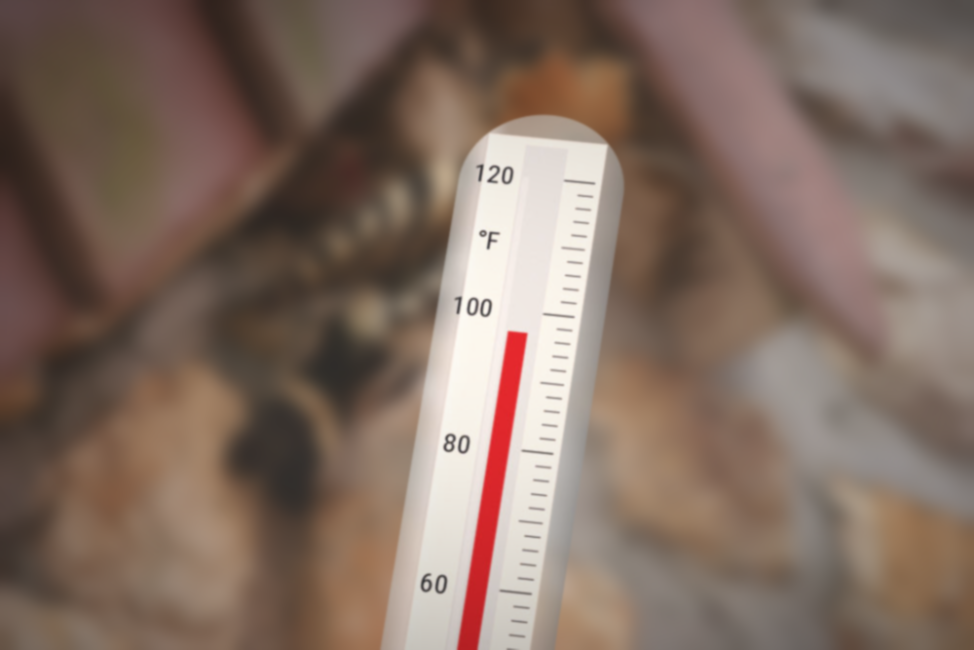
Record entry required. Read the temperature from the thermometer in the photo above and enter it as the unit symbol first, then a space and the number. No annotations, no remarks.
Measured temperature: °F 97
